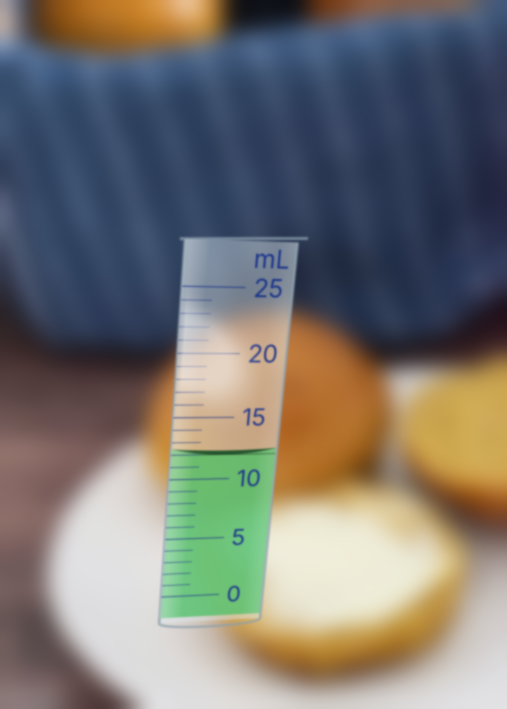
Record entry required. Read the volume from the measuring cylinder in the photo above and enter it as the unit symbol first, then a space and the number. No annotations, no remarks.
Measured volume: mL 12
